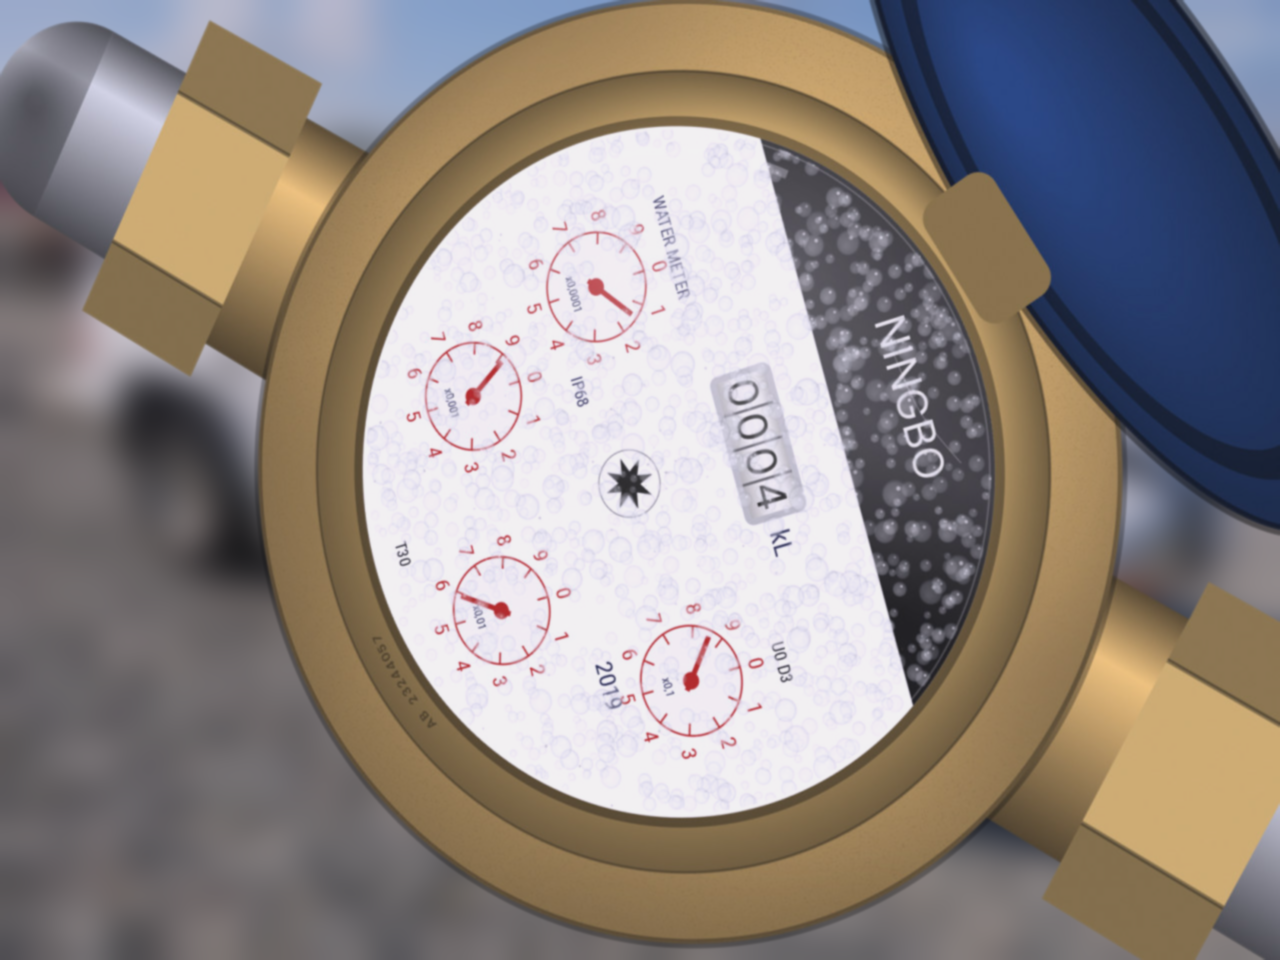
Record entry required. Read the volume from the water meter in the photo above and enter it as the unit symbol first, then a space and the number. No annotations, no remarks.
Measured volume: kL 4.8591
